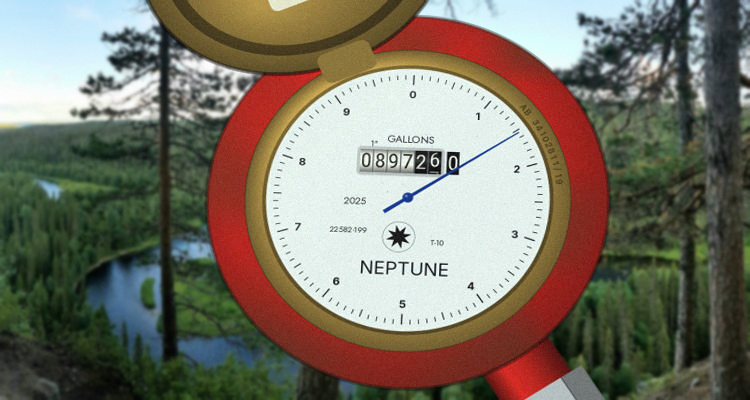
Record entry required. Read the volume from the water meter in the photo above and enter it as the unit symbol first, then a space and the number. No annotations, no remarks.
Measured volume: gal 897261.5
